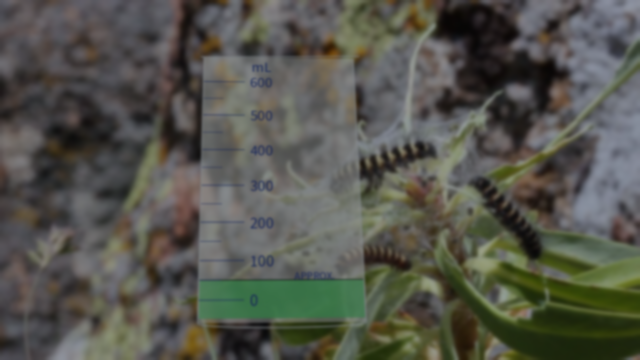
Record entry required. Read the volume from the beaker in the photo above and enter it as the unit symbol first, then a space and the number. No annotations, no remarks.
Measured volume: mL 50
